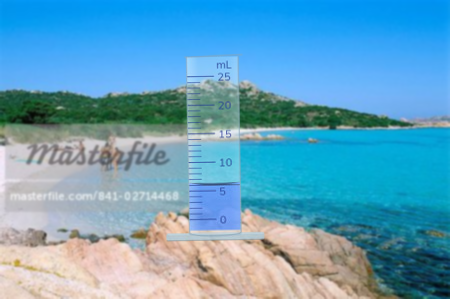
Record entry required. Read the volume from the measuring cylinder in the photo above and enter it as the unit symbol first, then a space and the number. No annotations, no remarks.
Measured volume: mL 6
